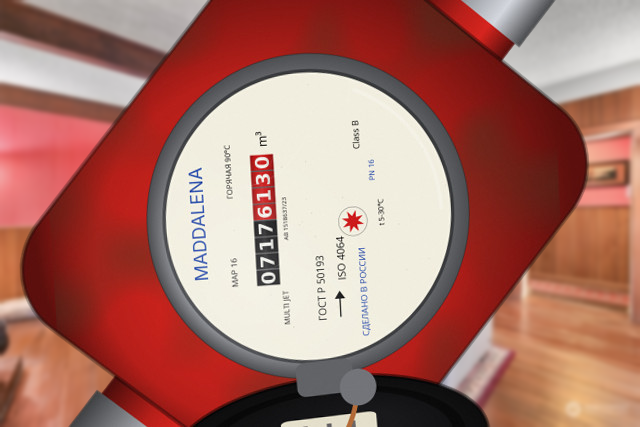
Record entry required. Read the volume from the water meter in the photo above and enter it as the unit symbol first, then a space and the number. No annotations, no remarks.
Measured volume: m³ 717.6130
